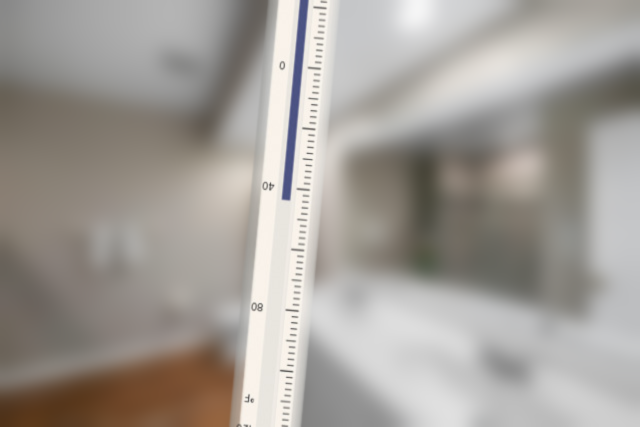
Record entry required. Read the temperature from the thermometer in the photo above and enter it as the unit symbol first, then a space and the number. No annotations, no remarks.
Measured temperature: °F 44
